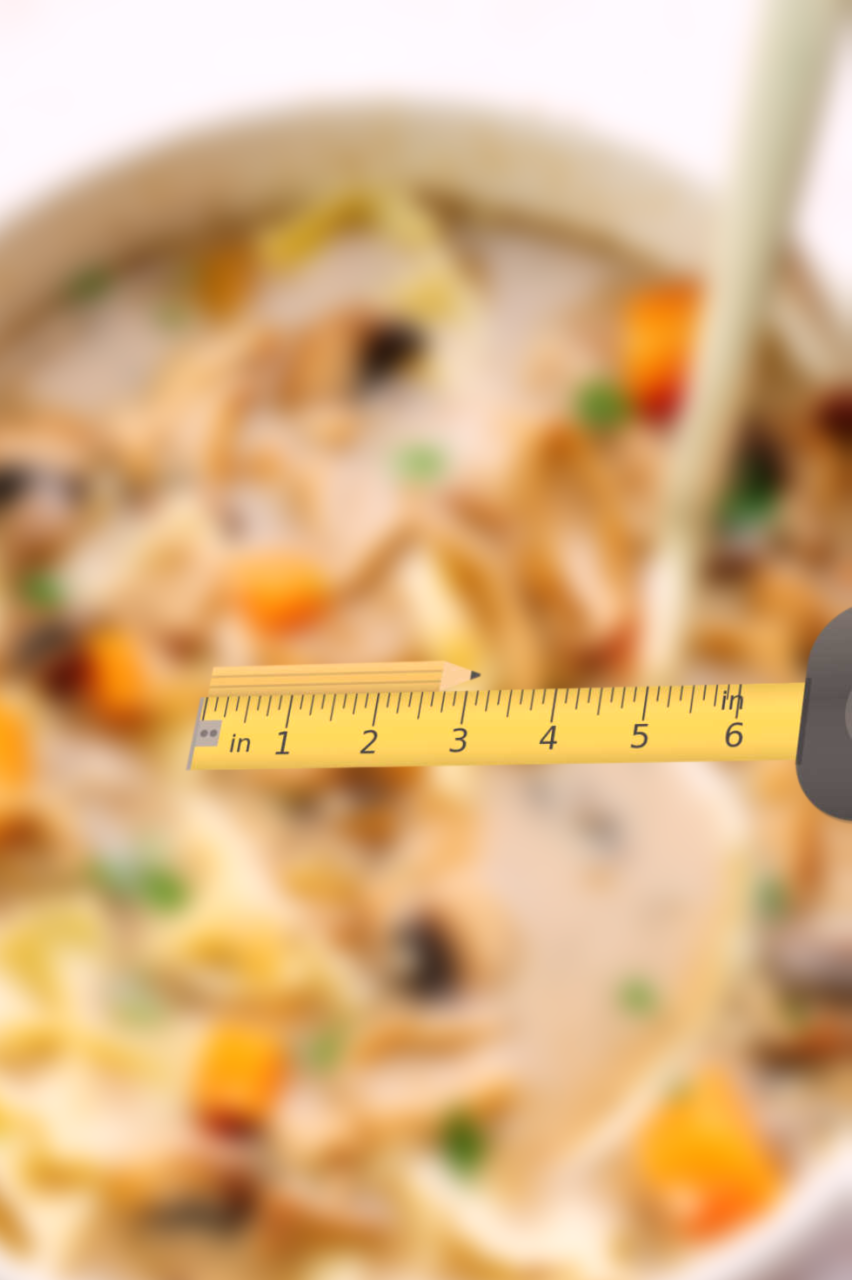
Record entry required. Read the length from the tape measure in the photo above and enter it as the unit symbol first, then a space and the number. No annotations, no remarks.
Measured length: in 3.125
